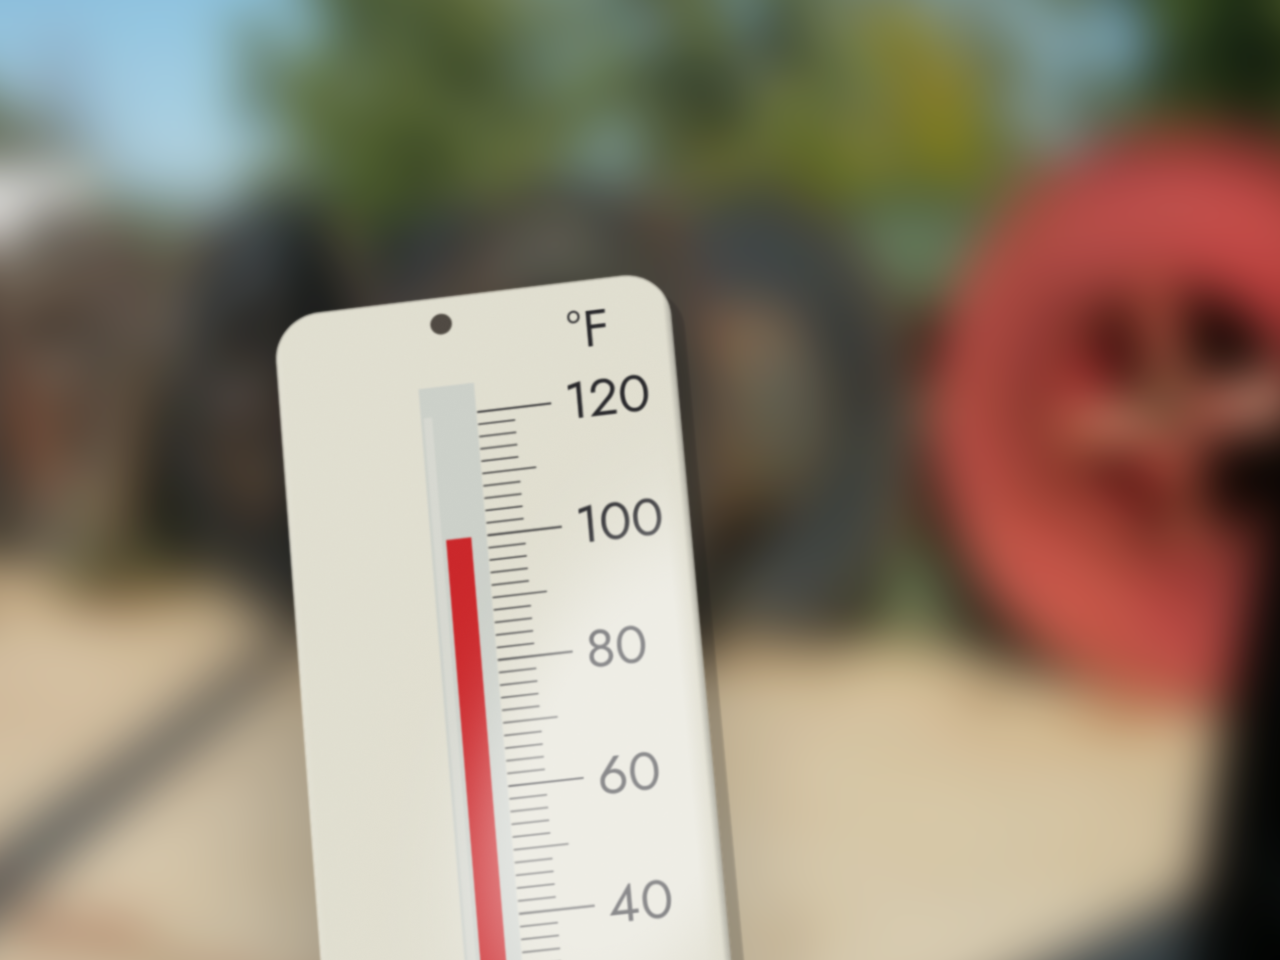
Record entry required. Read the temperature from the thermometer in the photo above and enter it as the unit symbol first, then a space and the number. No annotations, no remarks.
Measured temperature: °F 100
